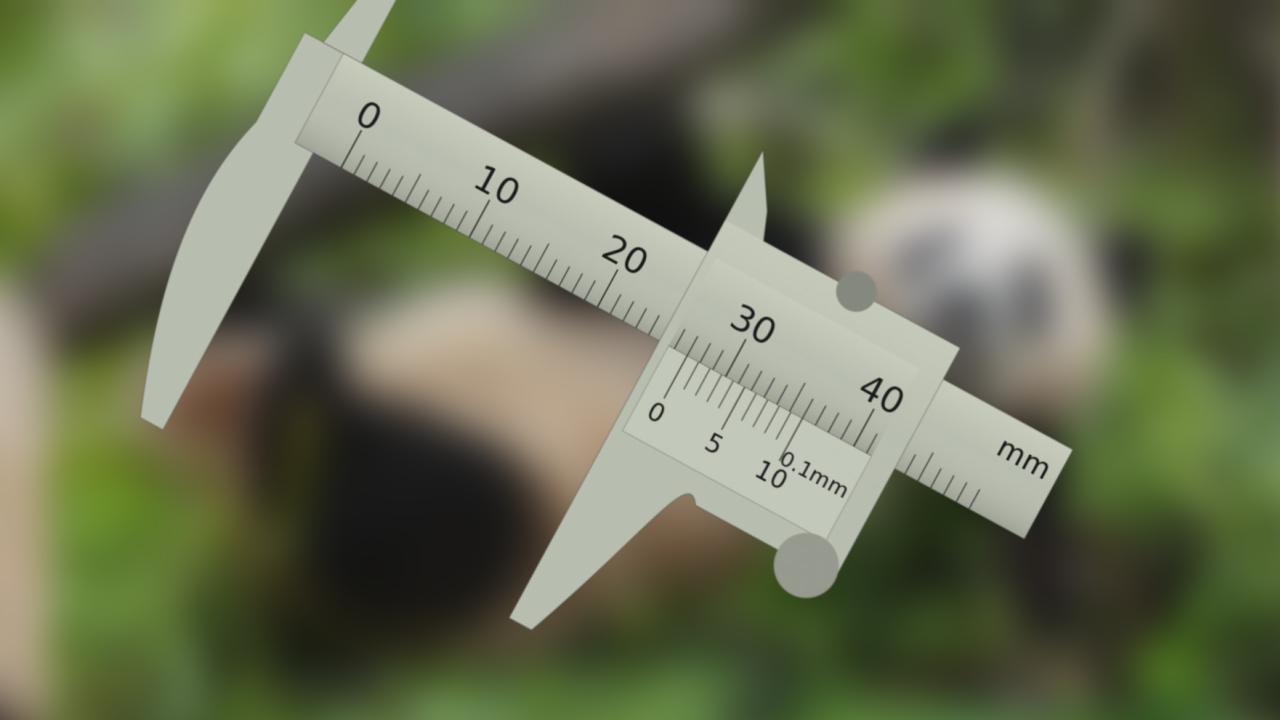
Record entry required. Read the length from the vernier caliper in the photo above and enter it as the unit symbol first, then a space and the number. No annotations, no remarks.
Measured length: mm 27.0
